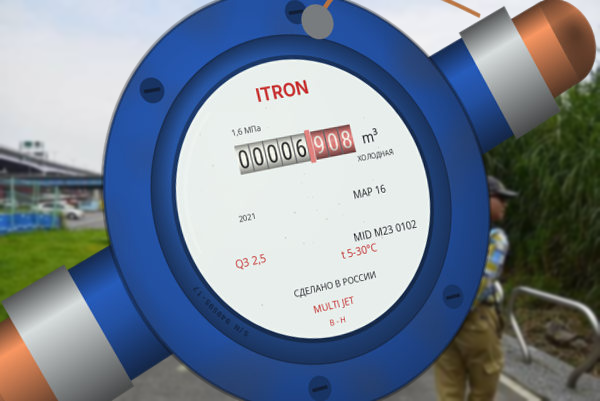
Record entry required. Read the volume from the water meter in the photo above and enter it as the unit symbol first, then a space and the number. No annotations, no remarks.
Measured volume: m³ 6.908
